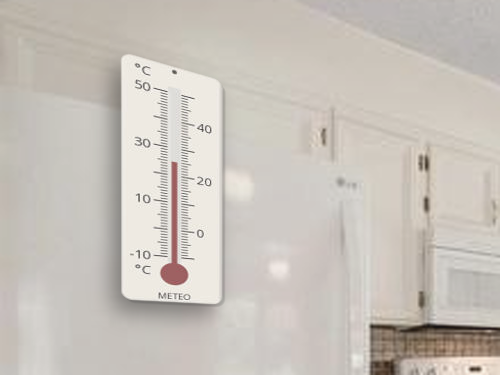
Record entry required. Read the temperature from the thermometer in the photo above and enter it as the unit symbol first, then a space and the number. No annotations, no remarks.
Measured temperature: °C 25
